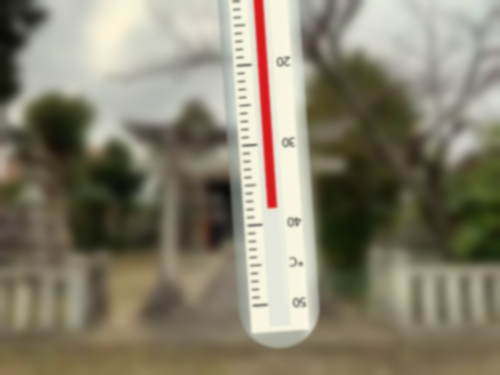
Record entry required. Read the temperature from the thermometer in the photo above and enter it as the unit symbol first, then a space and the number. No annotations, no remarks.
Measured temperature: °C 38
